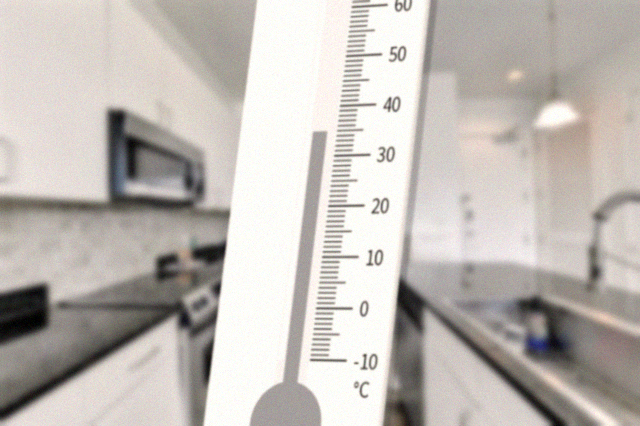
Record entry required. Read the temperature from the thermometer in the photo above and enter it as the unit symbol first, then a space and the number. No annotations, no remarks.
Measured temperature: °C 35
